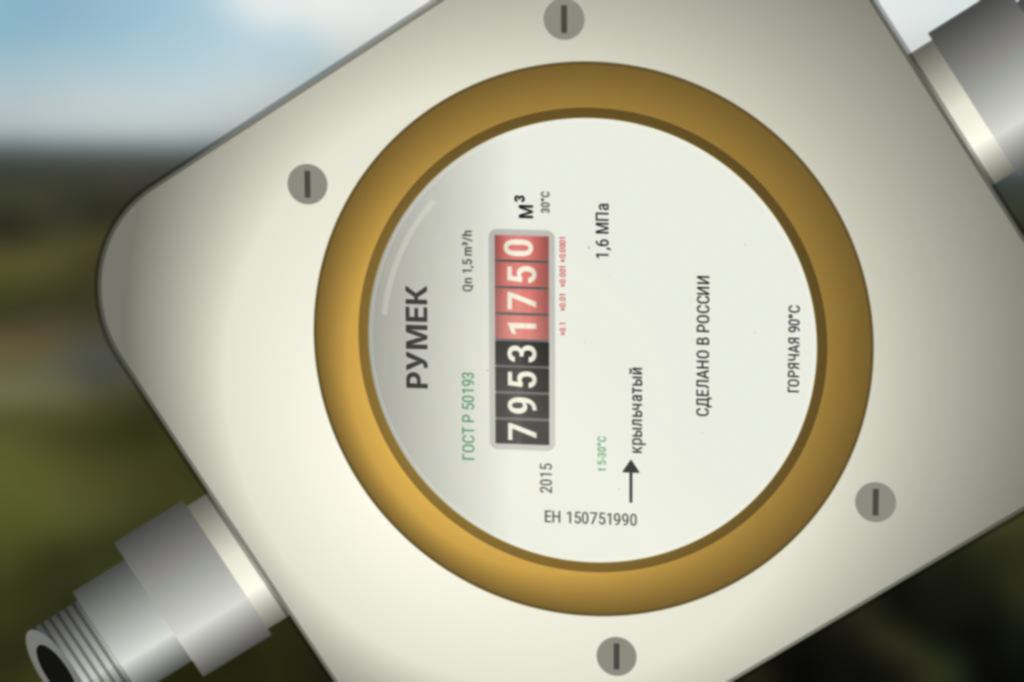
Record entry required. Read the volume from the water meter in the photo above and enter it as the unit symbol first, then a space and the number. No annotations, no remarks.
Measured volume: m³ 7953.1750
